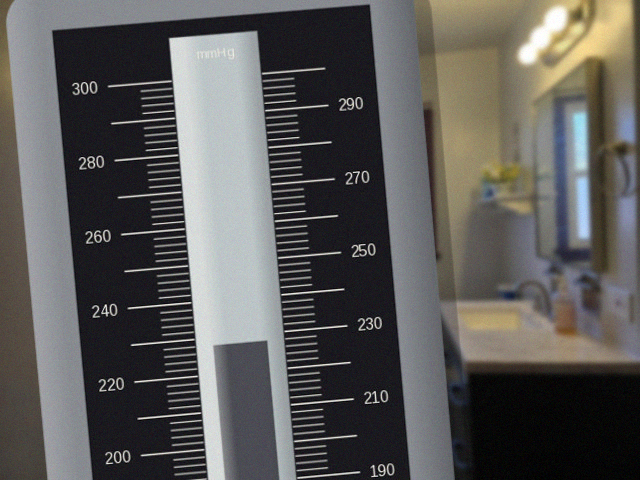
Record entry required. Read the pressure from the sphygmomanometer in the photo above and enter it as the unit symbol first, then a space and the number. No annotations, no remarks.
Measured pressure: mmHg 228
